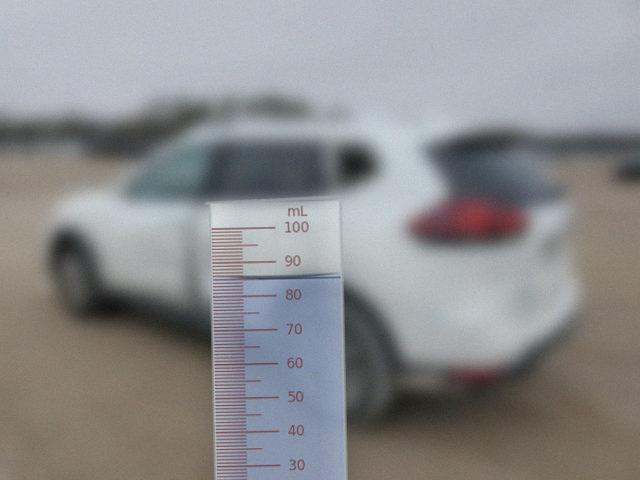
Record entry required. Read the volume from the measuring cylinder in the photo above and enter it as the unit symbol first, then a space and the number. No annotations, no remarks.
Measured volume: mL 85
